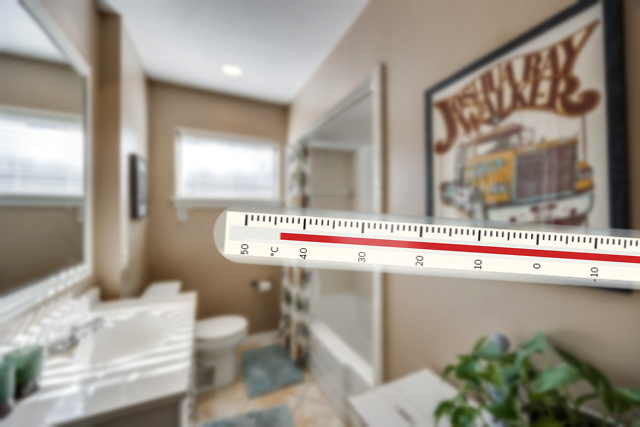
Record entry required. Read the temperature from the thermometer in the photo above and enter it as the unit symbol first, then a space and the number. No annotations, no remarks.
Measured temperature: °C 44
